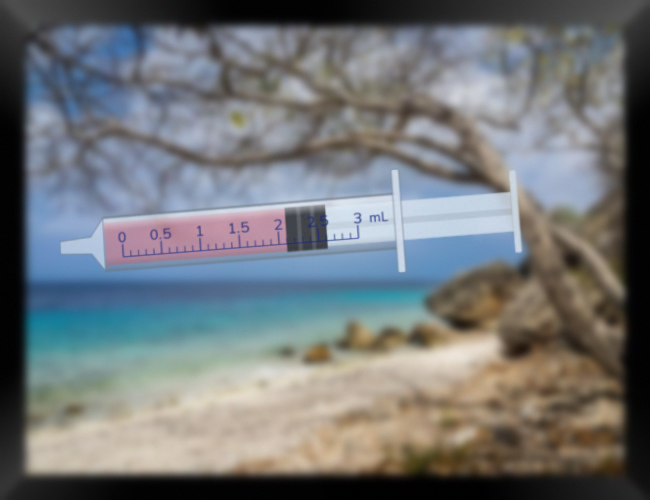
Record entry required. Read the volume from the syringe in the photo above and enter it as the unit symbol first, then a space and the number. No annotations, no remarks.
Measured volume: mL 2.1
